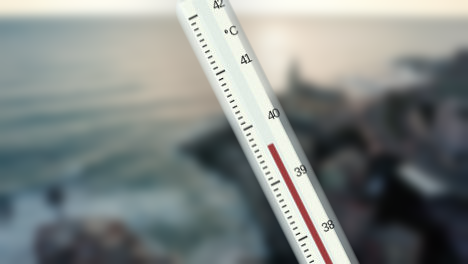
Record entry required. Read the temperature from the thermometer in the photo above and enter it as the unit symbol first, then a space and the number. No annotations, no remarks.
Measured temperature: °C 39.6
